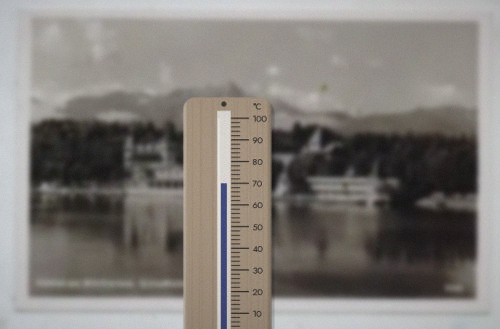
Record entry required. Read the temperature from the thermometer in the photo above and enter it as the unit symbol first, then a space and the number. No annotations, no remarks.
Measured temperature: °C 70
